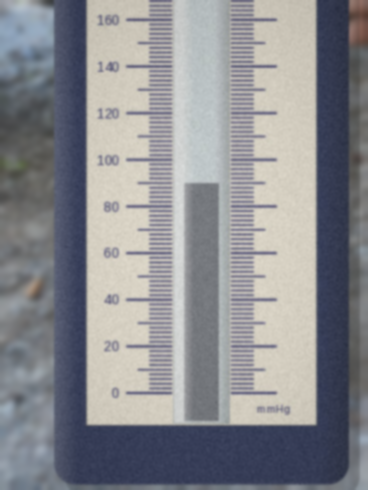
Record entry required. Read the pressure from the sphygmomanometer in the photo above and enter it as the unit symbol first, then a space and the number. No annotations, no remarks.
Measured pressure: mmHg 90
